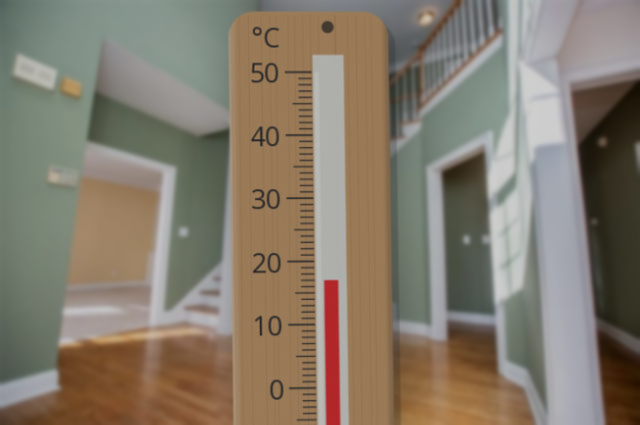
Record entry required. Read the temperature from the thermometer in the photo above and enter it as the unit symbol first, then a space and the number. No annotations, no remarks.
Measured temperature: °C 17
